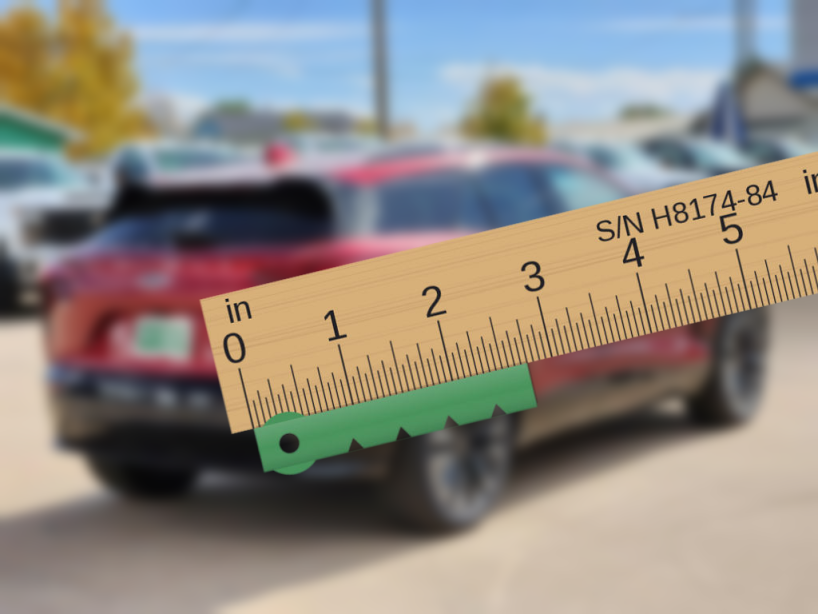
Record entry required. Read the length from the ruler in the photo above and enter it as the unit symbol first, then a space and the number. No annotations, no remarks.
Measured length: in 2.75
